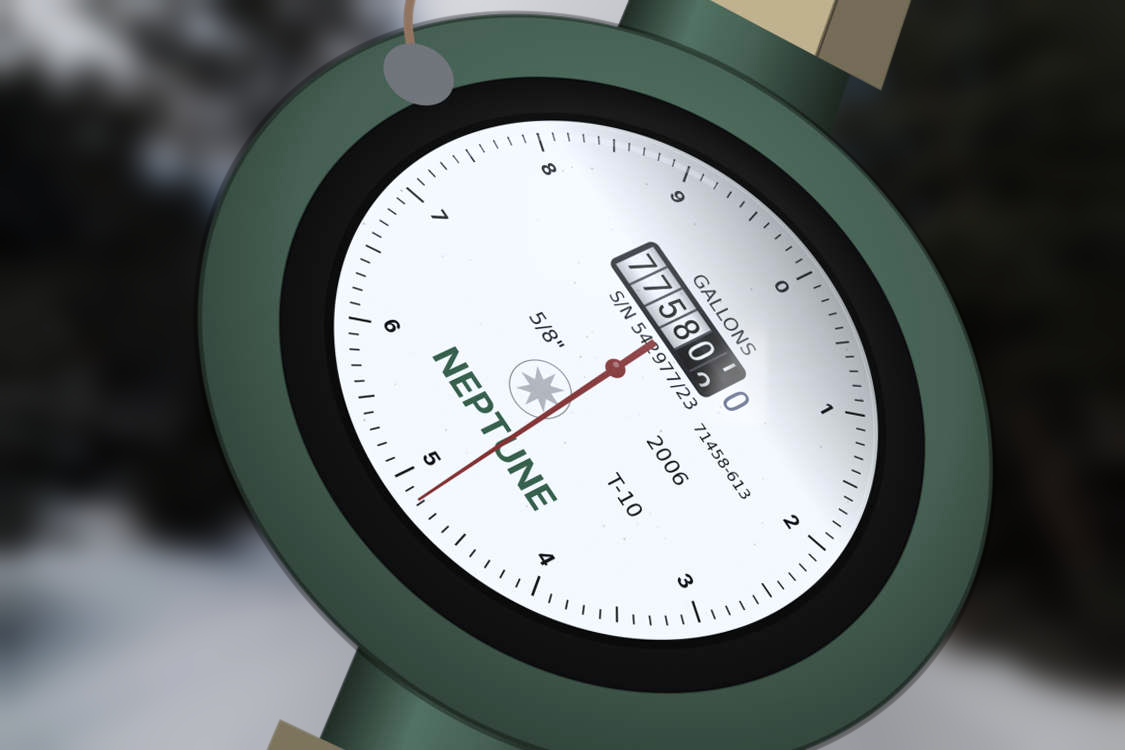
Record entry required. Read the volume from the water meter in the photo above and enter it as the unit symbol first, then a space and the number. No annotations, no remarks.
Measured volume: gal 7758014.8
